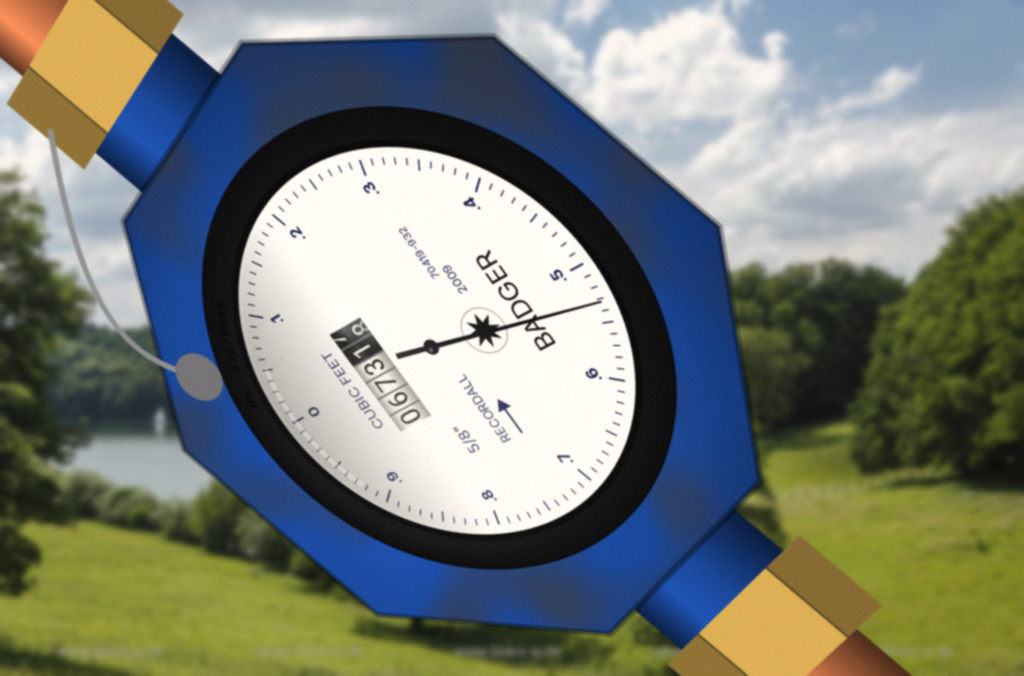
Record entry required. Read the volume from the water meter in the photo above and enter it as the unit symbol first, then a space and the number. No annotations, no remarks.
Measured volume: ft³ 67317.53
